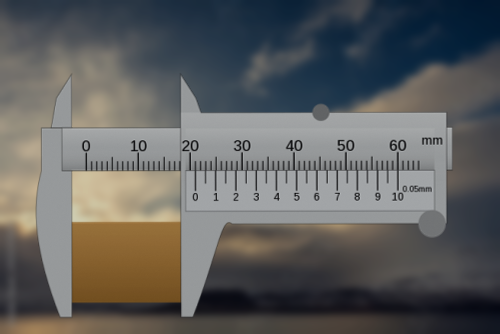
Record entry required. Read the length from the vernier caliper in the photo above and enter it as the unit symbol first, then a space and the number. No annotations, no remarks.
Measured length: mm 21.0
